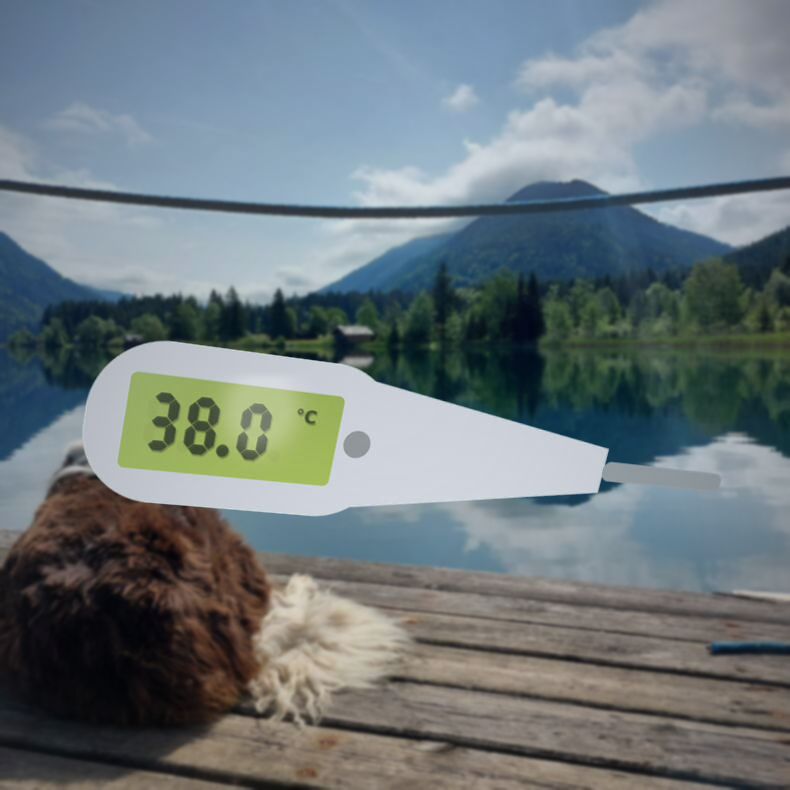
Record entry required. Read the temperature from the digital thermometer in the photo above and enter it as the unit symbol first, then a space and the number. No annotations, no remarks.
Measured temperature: °C 38.0
